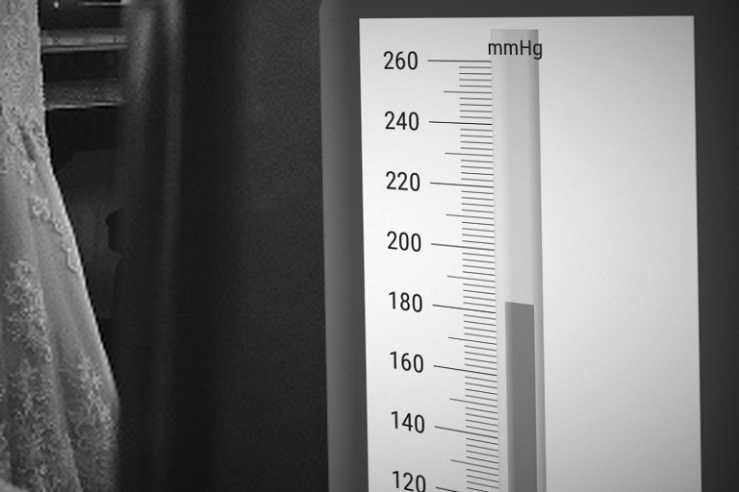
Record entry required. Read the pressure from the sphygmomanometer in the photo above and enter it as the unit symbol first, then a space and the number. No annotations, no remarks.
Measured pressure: mmHg 184
